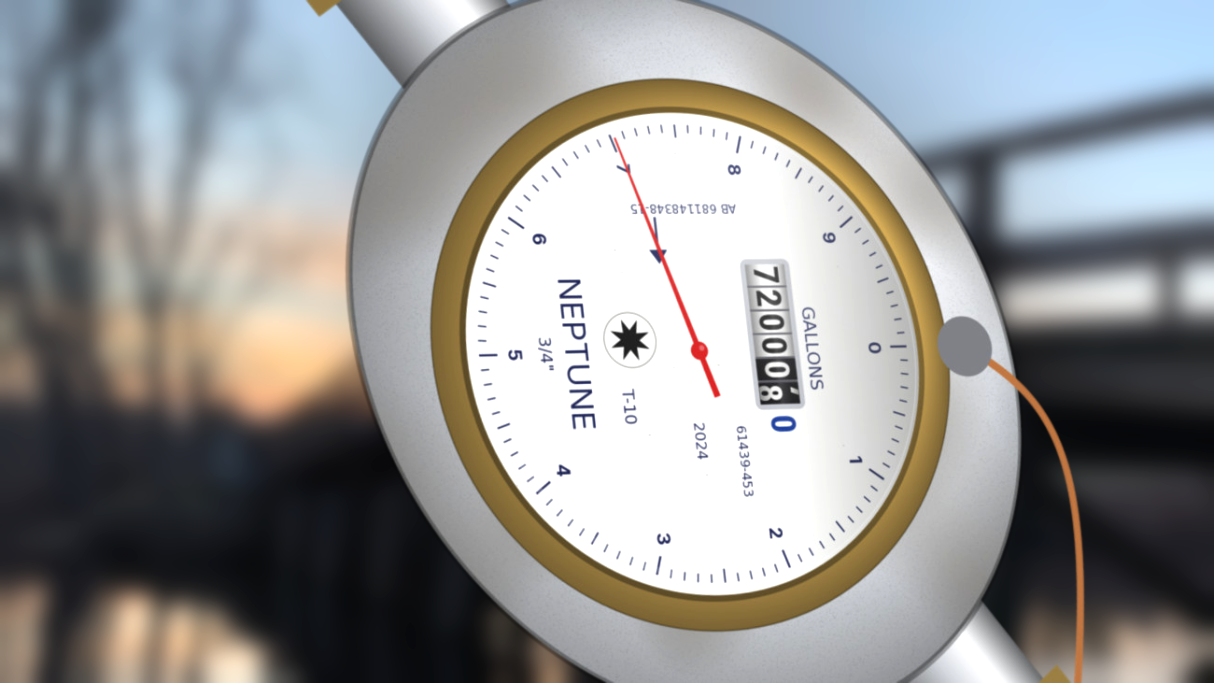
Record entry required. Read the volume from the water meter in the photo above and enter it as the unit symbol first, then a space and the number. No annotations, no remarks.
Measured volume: gal 7200077.0
